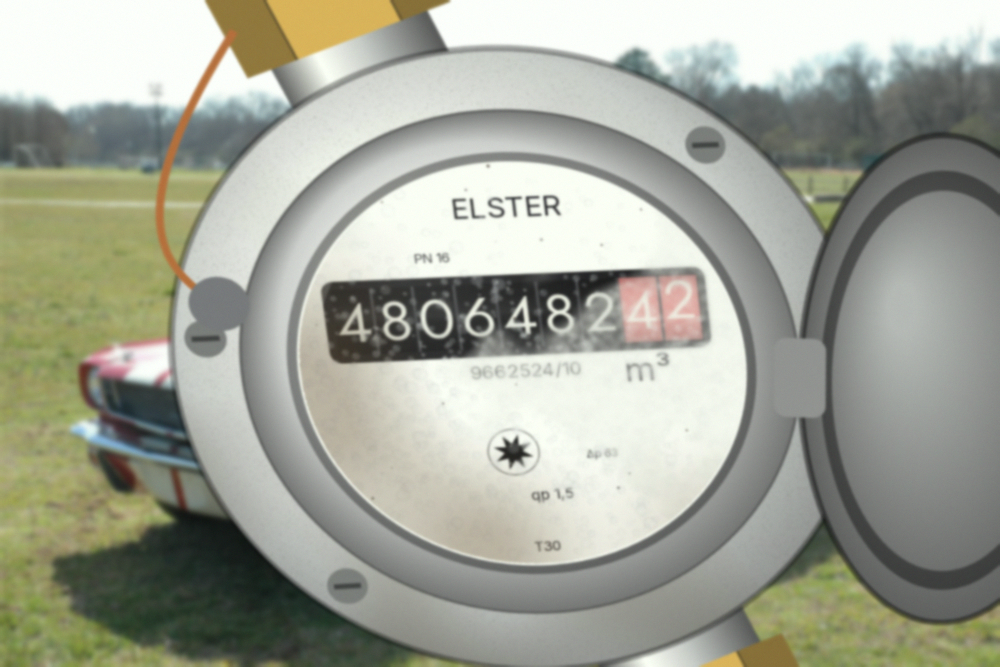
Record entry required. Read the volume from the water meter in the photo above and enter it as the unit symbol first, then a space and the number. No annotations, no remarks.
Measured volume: m³ 4806482.42
